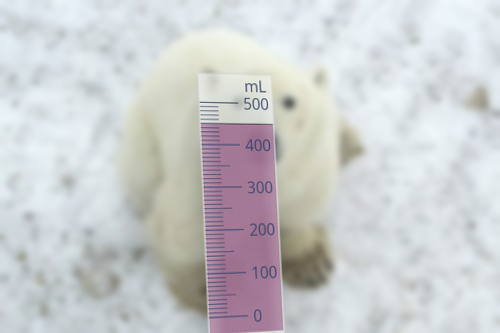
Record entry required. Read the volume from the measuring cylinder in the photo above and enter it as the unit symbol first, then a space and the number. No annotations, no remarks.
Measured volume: mL 450
